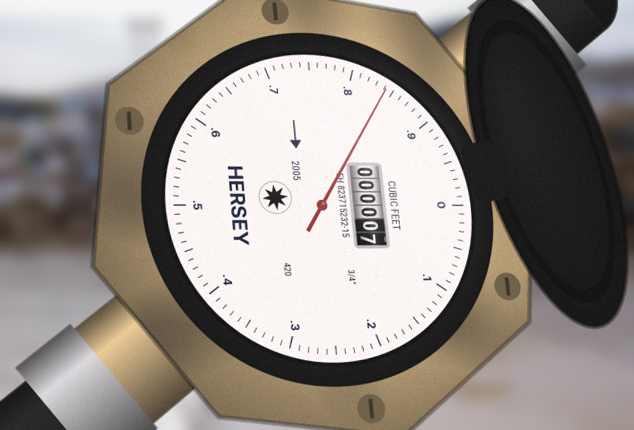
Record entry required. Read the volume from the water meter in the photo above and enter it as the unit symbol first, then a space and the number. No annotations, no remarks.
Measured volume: ft³ 6.84
